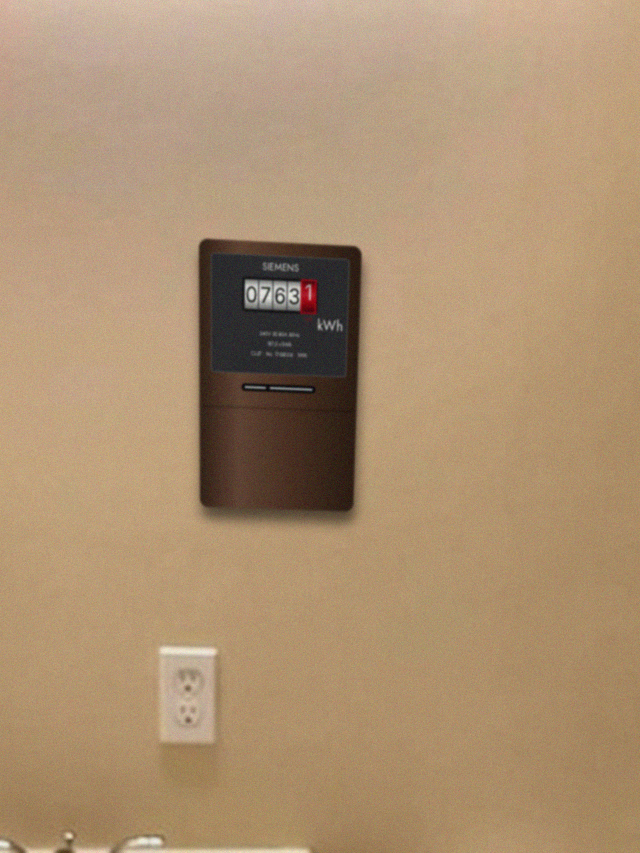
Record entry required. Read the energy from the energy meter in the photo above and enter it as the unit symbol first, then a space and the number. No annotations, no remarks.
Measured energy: kWh 763.1
